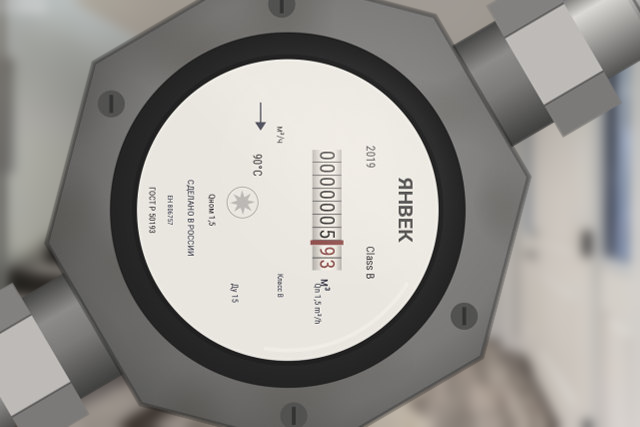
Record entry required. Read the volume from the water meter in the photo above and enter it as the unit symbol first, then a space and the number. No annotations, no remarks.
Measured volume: m³ 5.93
